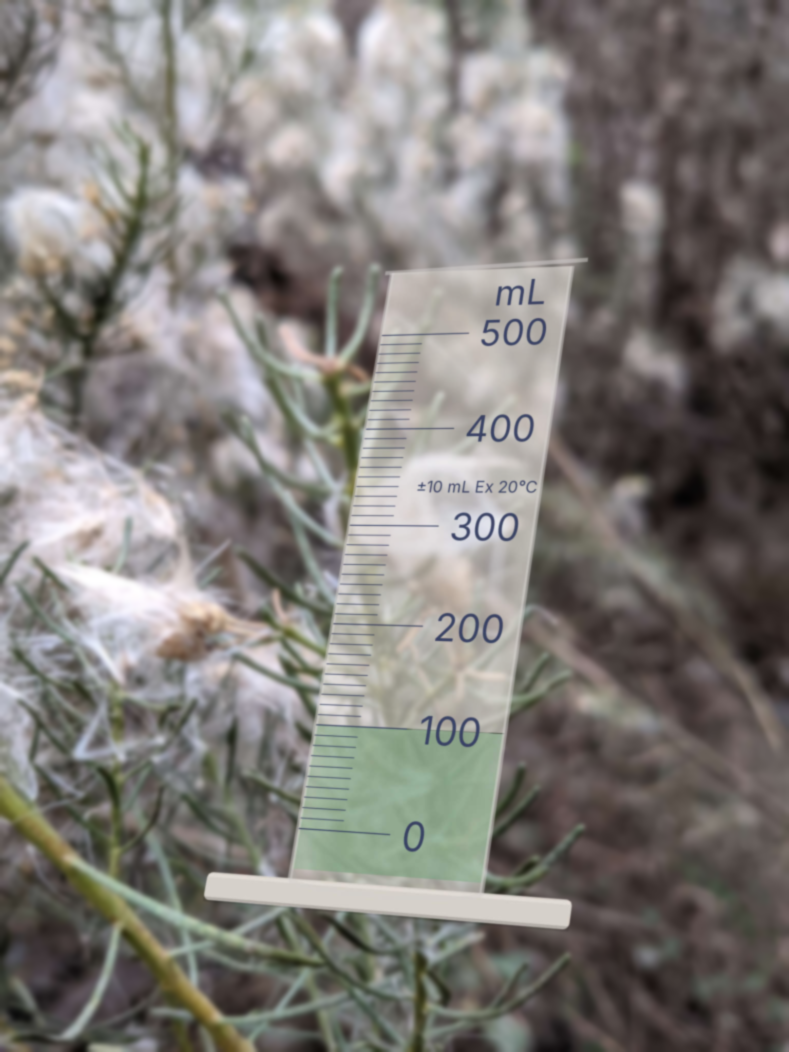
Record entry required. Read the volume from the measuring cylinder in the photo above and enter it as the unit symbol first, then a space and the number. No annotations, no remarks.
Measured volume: mL 100
